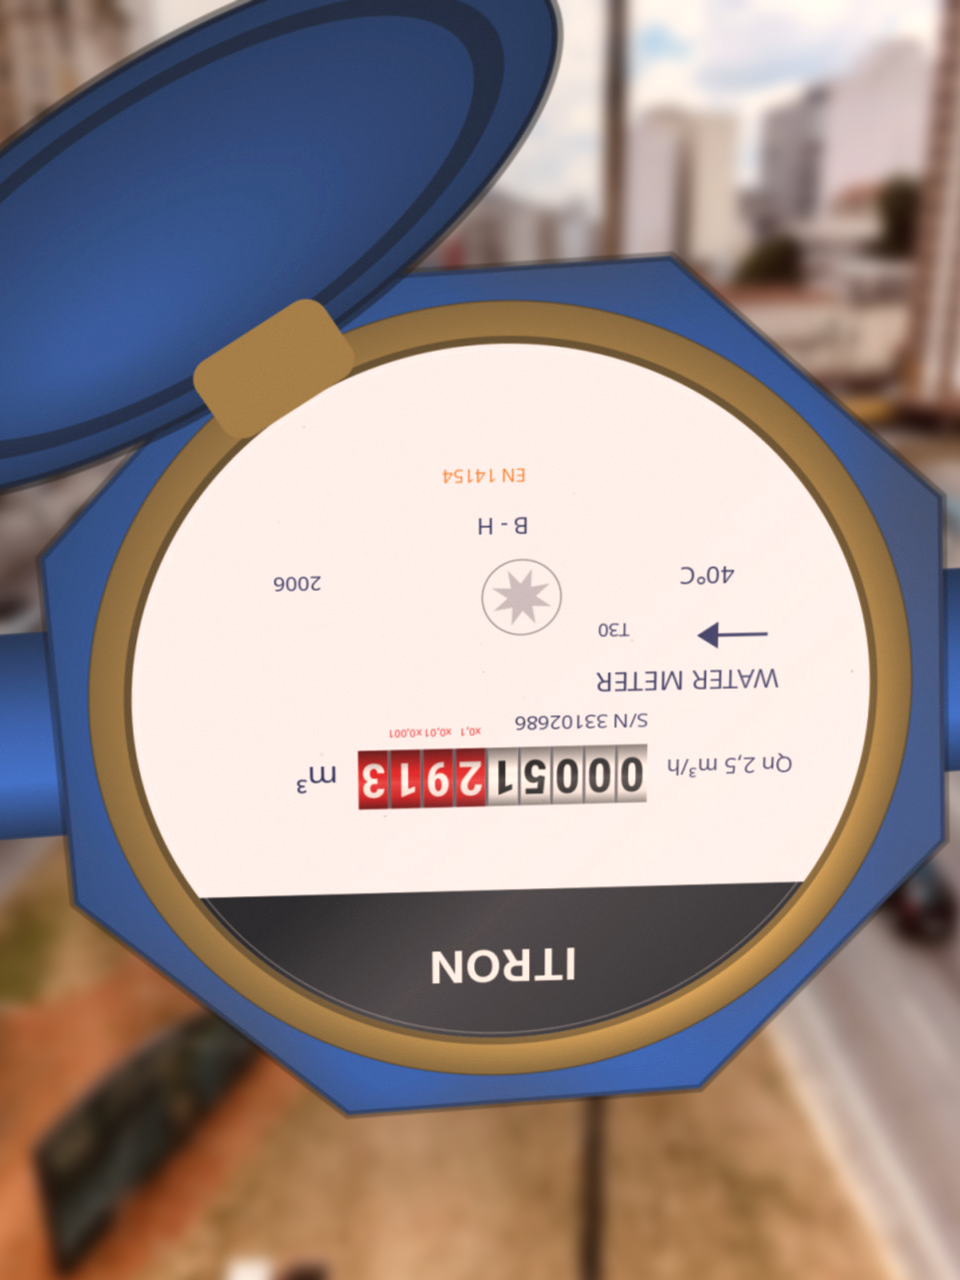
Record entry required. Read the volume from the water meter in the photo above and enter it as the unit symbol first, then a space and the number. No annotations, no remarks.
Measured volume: m³ 51.2913
